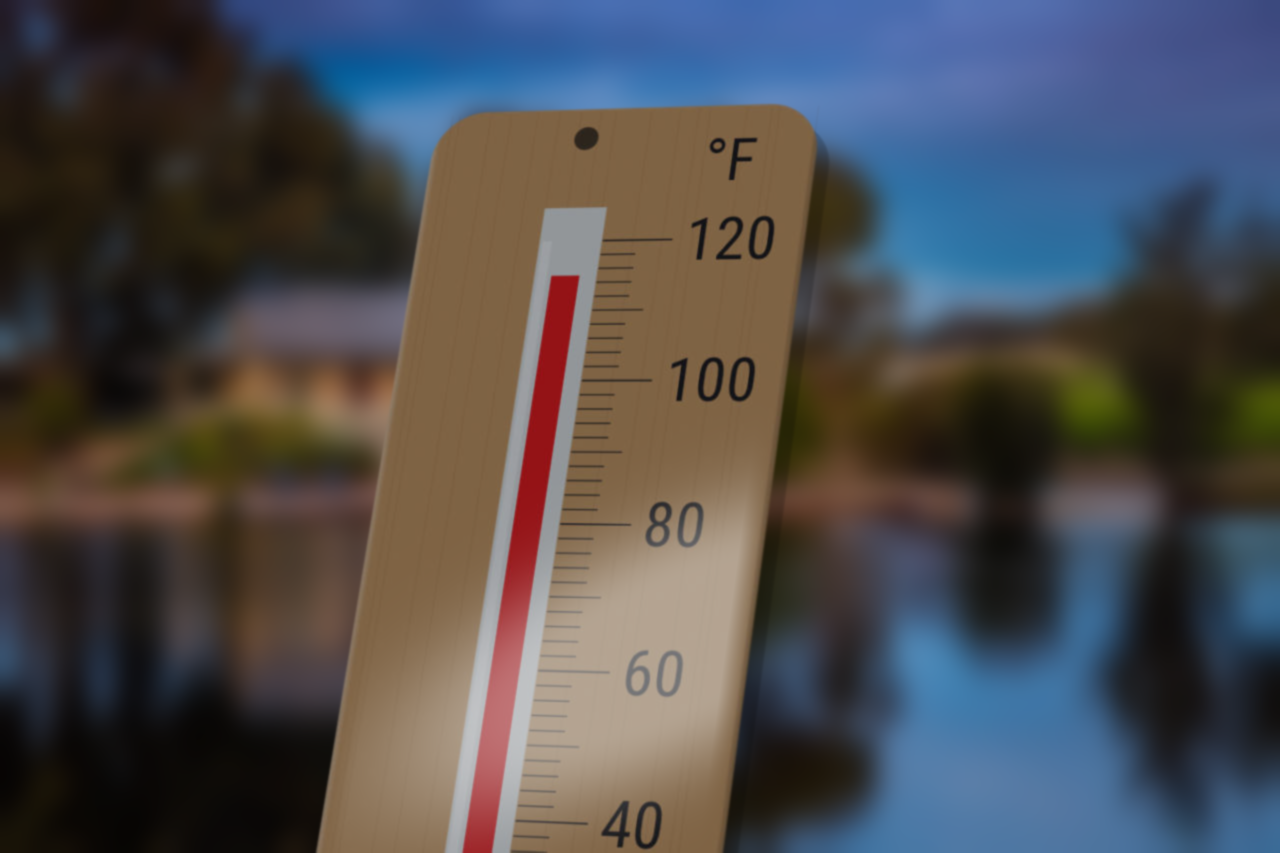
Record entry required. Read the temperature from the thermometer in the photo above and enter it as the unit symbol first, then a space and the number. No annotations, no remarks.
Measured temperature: °F 115
